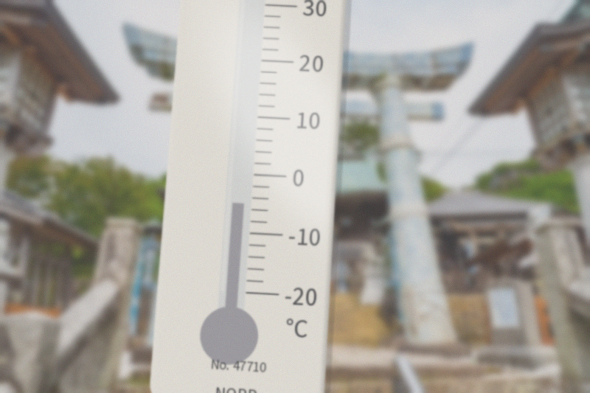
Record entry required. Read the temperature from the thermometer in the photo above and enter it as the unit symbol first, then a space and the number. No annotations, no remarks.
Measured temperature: °C -5
